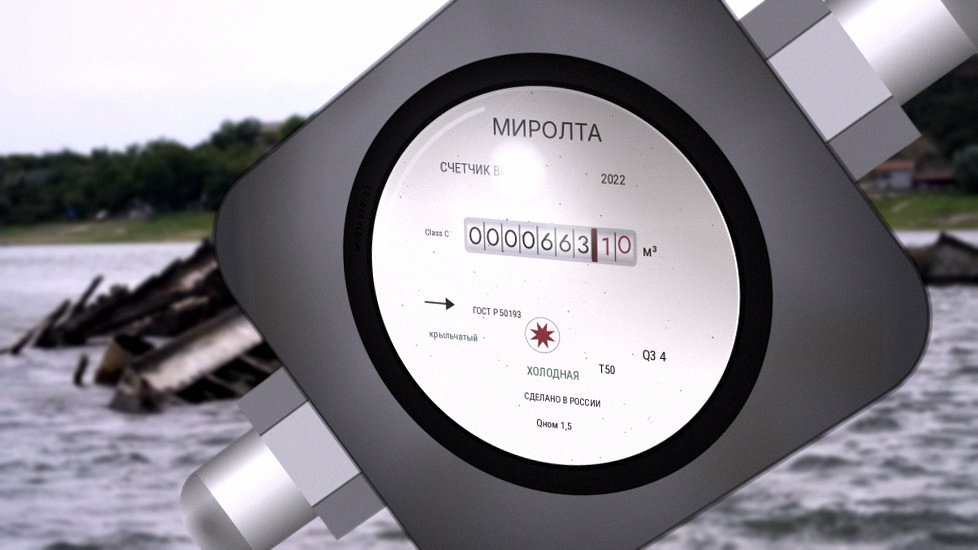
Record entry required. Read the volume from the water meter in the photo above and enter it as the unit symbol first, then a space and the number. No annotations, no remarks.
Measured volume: m³ 663.10
